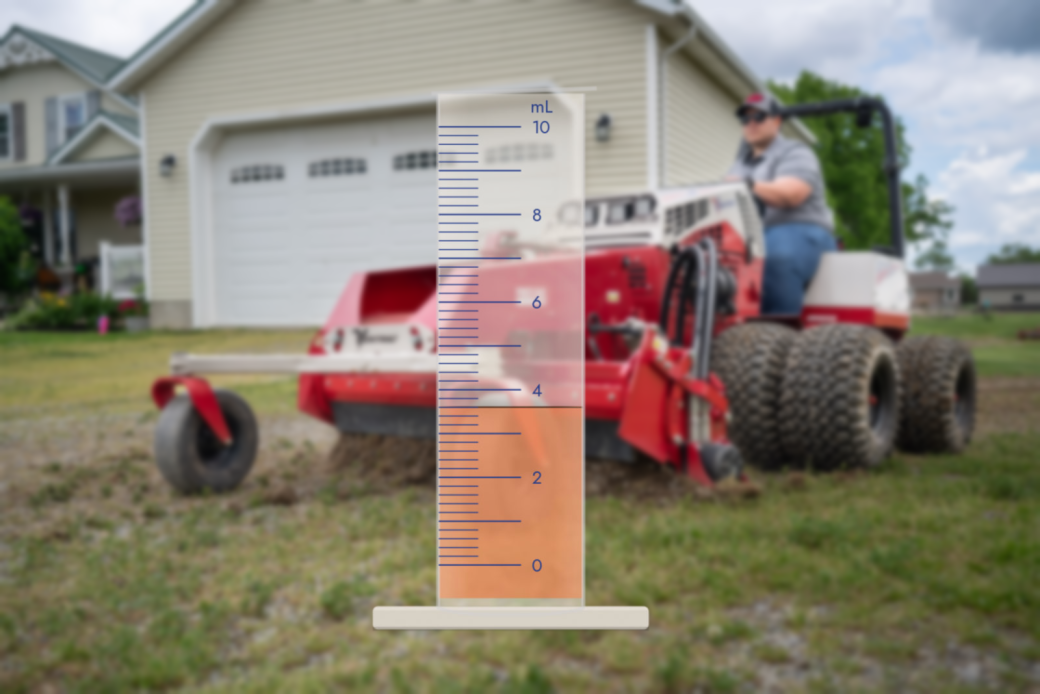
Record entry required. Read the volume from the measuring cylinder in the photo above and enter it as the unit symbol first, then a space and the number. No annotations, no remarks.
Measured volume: mL 3.6
